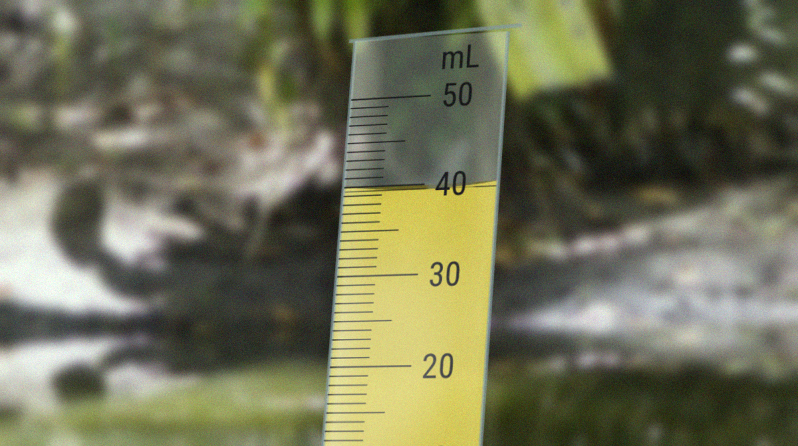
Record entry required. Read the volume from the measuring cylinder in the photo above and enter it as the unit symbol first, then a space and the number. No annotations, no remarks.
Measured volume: mL 39.5
